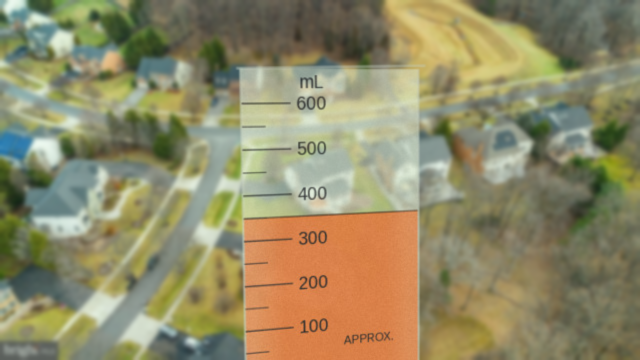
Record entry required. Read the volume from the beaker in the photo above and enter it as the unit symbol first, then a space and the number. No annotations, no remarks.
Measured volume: mL 350
